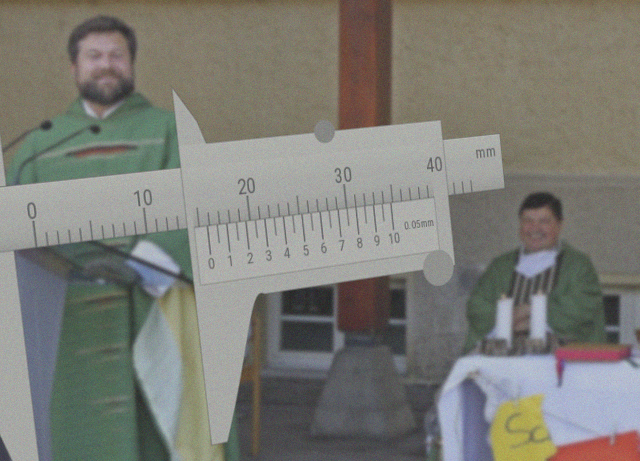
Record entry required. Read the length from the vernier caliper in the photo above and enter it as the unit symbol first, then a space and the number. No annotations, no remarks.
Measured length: mm 15.8
